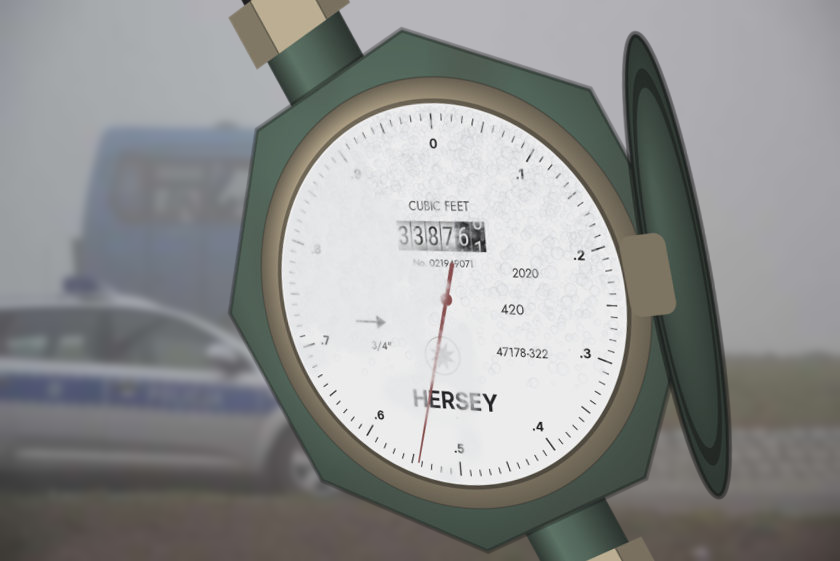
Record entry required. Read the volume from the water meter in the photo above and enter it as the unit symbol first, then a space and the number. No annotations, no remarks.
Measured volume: ft³ 338760.54
